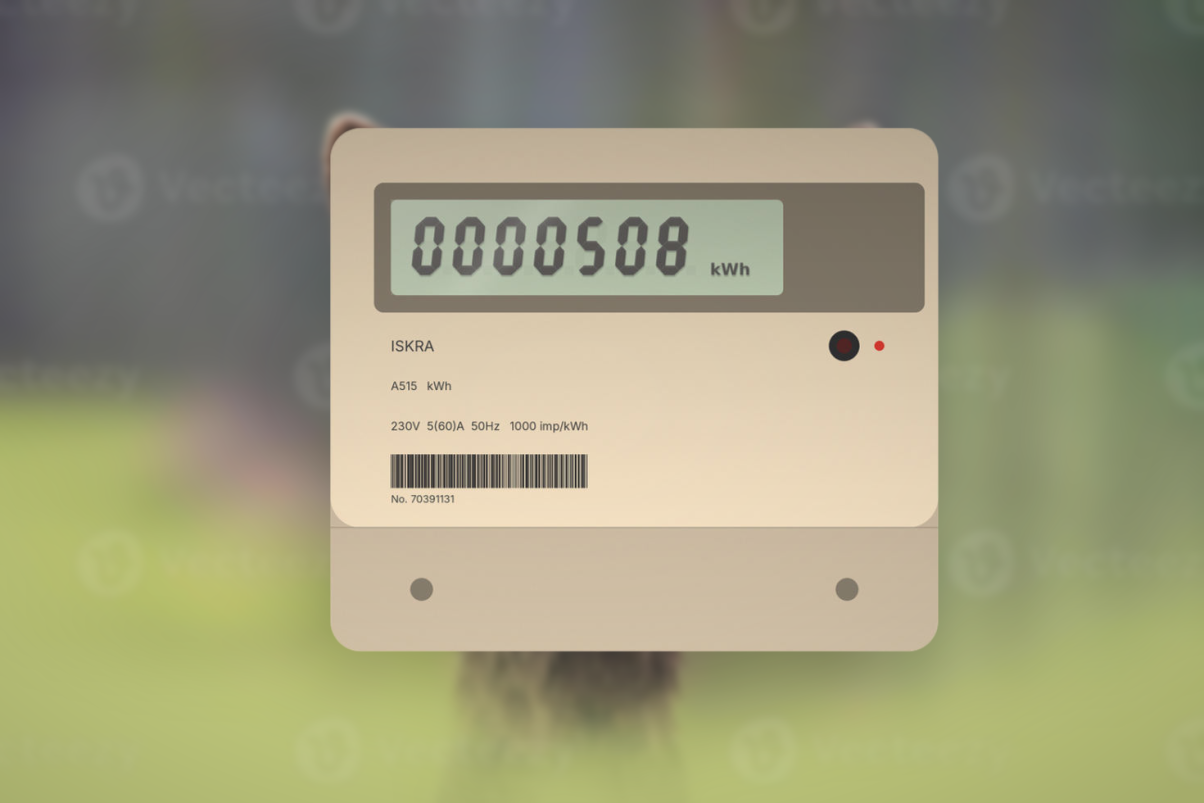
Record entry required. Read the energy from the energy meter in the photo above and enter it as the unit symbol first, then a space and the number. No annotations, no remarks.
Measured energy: kWh 508
